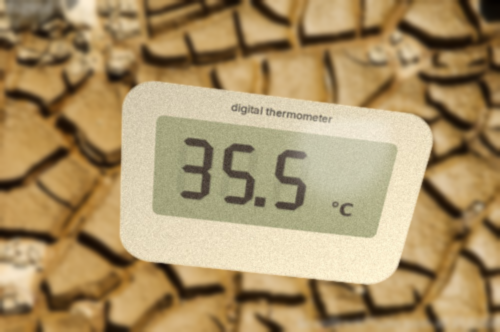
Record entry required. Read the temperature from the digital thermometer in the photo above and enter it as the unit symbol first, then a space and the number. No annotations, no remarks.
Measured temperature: °C 35.5
